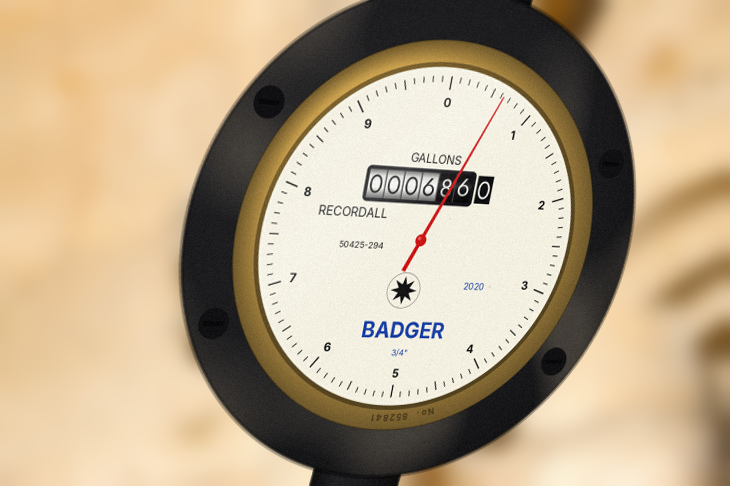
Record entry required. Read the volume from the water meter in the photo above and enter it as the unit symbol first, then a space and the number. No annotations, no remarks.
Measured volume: gal 6860.6
